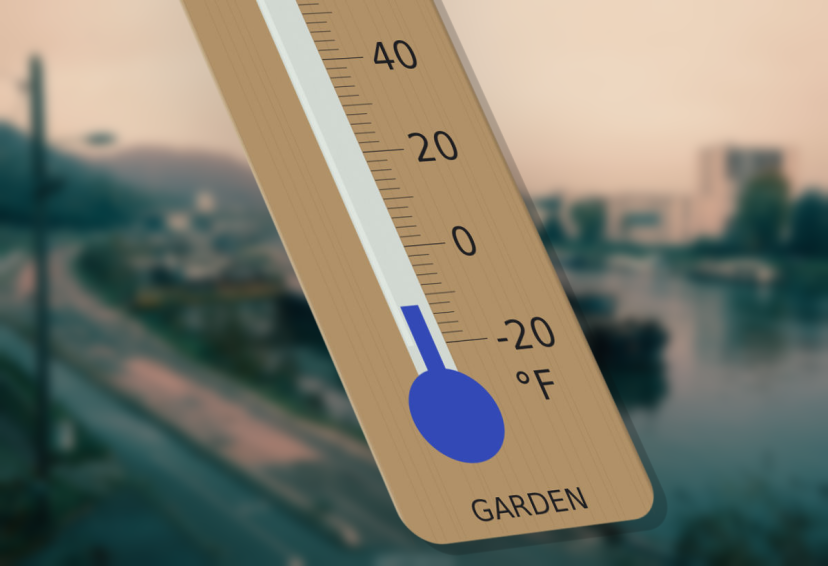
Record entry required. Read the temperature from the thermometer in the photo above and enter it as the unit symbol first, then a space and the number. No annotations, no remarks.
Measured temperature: °F -12
